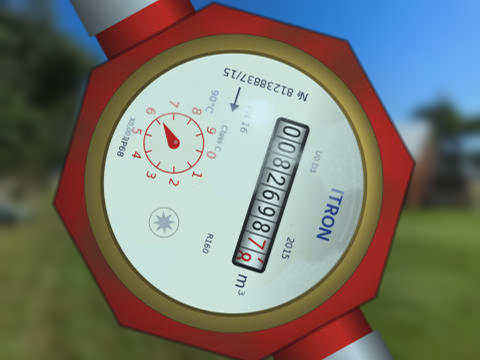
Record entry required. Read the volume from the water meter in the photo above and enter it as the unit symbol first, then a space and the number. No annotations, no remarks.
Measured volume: m³ 82698.776
